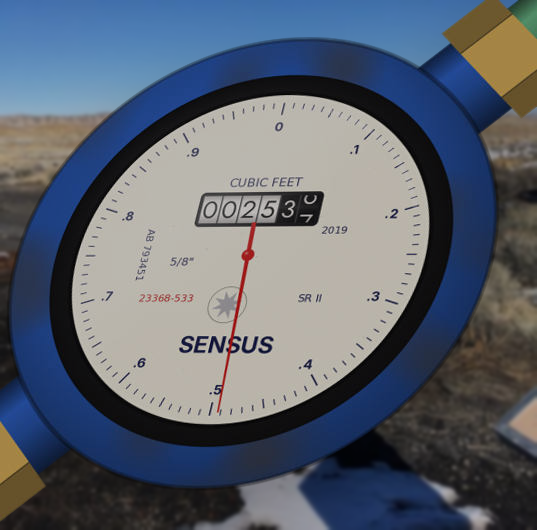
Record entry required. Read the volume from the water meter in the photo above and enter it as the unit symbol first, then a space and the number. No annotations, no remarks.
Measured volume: ft³ 2536.49
